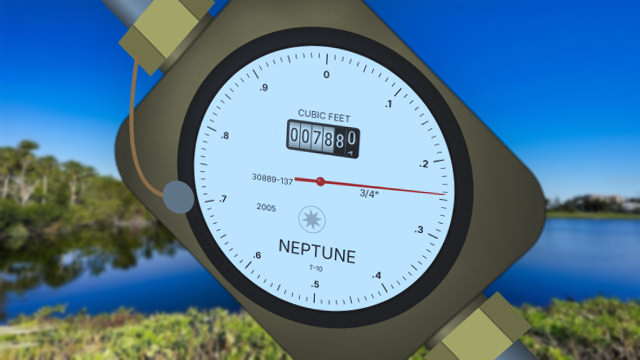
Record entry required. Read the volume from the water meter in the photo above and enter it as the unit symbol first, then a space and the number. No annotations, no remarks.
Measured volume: ft³ 7880.24
